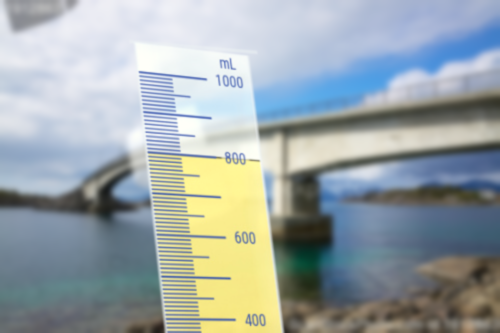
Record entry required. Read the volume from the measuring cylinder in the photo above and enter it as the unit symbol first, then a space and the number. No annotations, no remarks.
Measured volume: mL 800
